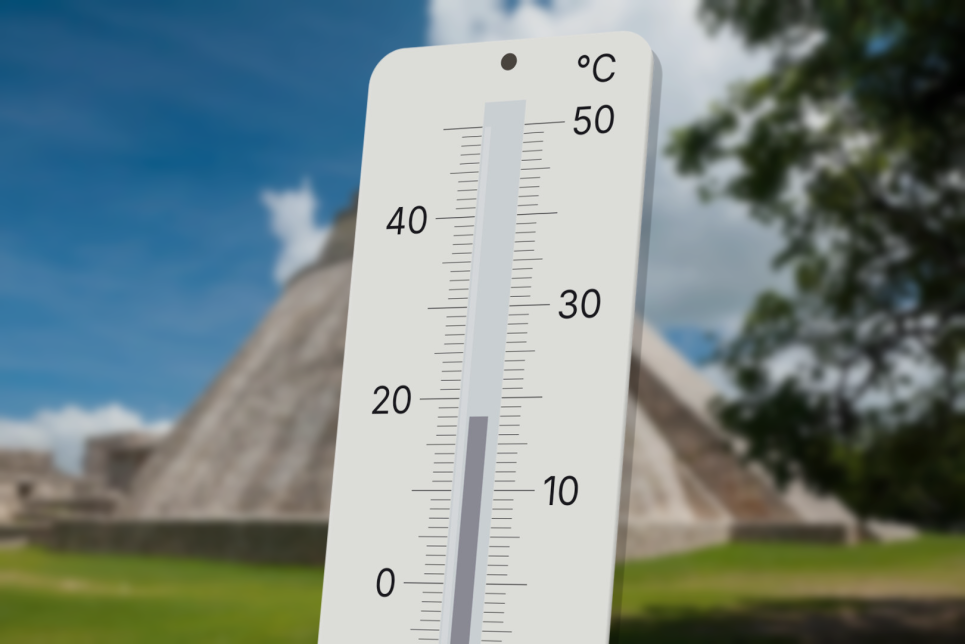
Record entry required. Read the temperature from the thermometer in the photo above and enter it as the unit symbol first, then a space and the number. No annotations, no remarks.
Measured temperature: °C 18
